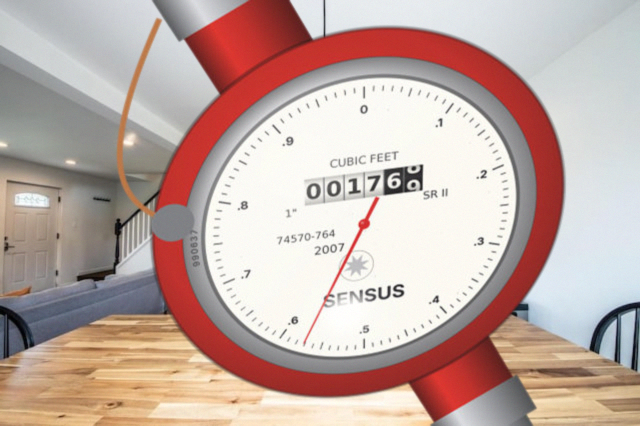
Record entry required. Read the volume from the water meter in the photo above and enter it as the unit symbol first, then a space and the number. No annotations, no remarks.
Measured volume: ft³ 1768.57
